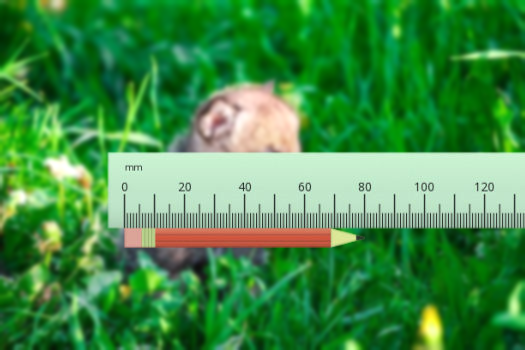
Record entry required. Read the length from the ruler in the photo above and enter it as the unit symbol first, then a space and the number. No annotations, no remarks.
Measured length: mm 80
